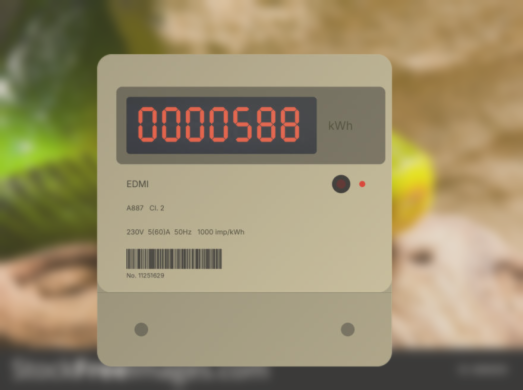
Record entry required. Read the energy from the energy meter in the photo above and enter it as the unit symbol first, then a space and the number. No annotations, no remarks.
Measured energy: kWh 588
